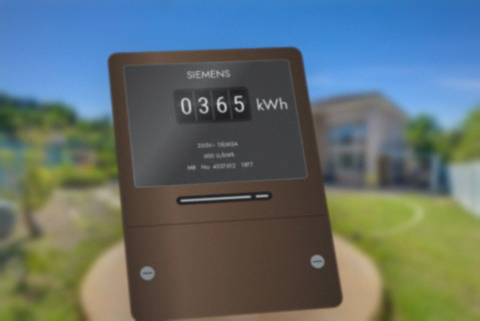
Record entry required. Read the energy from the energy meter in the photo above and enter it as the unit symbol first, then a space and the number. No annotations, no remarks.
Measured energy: kWh 365
